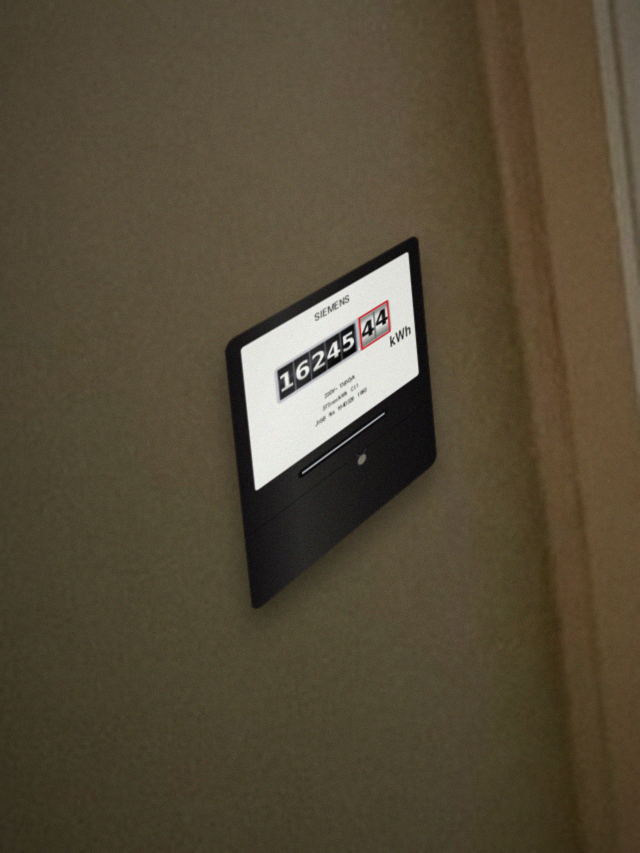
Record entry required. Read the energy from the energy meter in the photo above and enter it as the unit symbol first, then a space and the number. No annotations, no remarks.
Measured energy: kWh 16245.44
